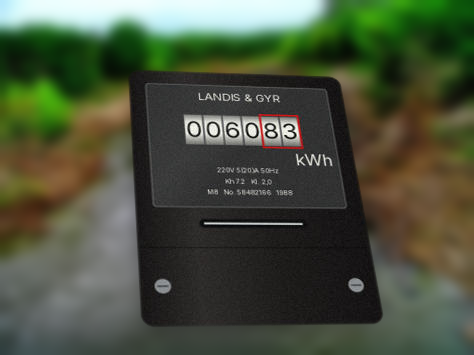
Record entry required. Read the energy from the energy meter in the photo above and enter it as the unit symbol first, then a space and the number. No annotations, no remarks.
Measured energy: kWh 60.83
